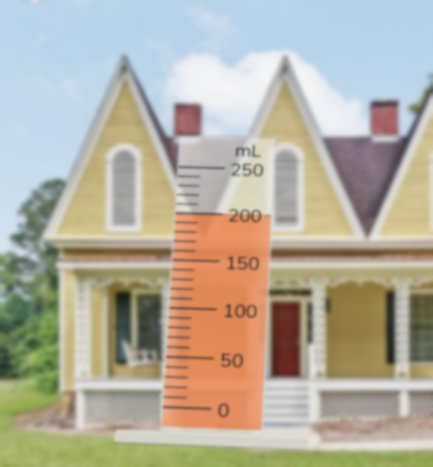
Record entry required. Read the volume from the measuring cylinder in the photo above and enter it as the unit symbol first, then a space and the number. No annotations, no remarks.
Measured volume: mL 200
